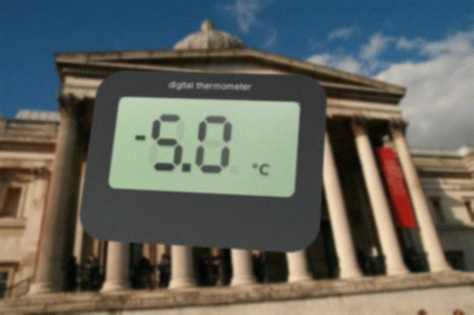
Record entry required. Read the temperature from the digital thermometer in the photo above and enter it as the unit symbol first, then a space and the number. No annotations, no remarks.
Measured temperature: °C -5.0
